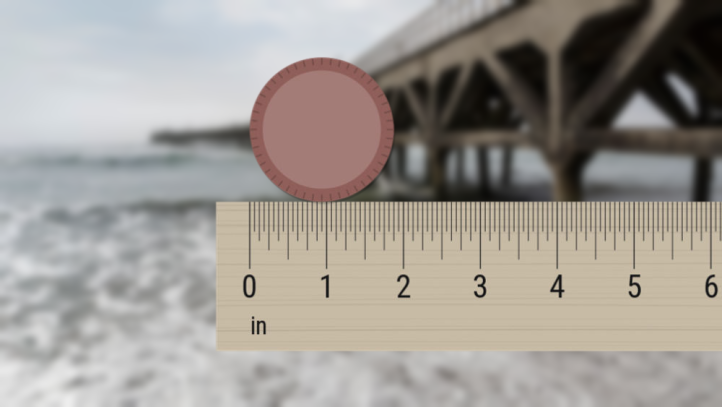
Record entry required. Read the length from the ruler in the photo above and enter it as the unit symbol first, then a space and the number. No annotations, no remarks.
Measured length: in 1.875
